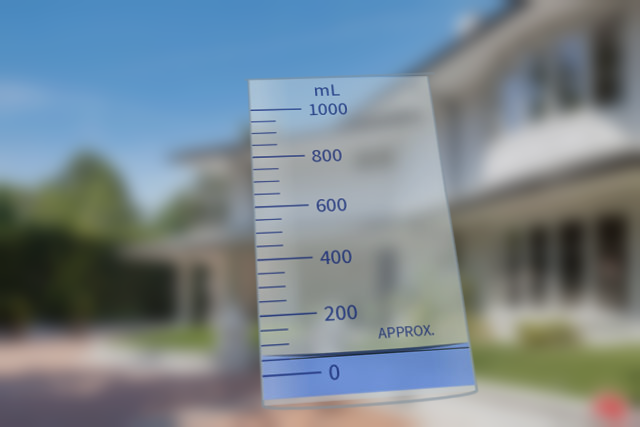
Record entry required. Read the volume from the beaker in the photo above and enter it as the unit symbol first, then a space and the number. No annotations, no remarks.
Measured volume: mL 50
